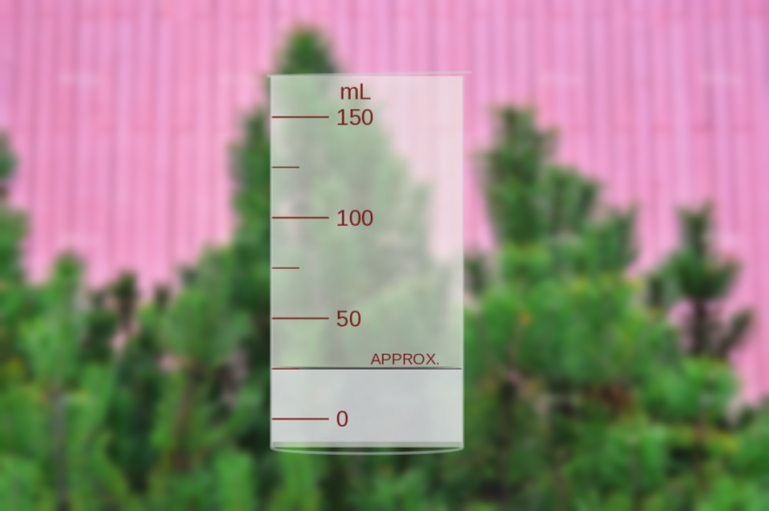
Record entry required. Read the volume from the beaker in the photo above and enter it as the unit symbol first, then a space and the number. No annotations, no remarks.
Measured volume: mL 25
